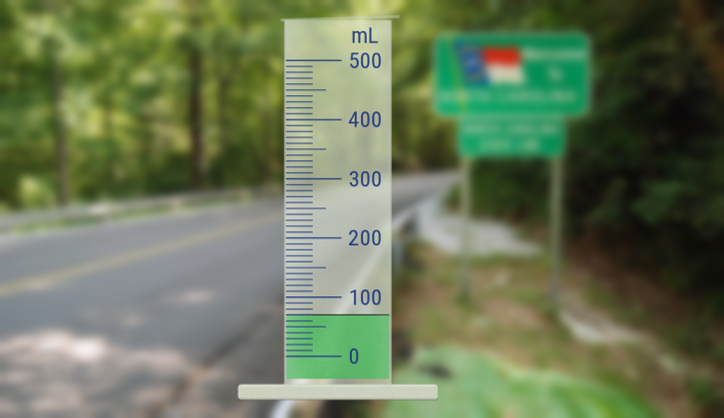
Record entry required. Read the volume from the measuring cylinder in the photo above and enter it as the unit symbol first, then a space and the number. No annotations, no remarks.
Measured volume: mL 70
